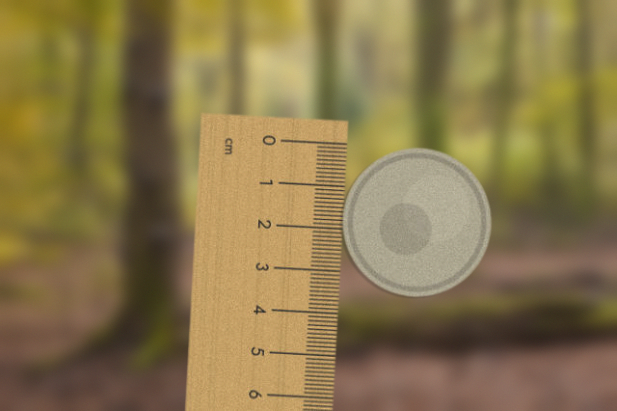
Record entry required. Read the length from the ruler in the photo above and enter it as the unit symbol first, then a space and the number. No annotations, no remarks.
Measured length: cm 3.5
